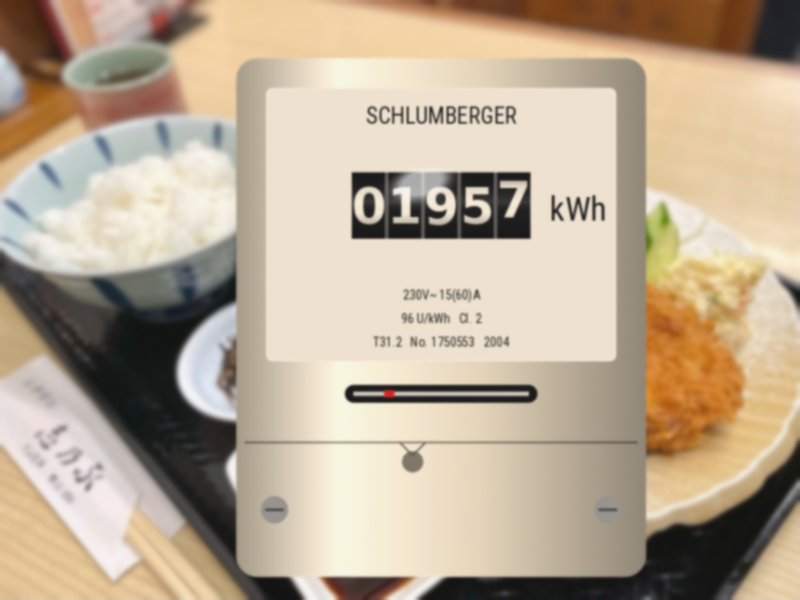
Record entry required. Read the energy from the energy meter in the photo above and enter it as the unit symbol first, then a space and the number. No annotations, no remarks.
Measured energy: kWh 1957
